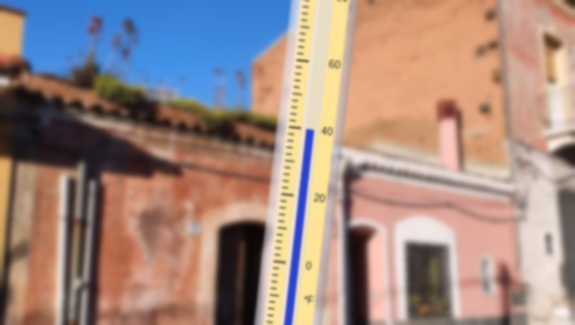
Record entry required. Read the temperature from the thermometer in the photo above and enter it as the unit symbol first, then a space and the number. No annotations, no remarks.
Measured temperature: °F 40
